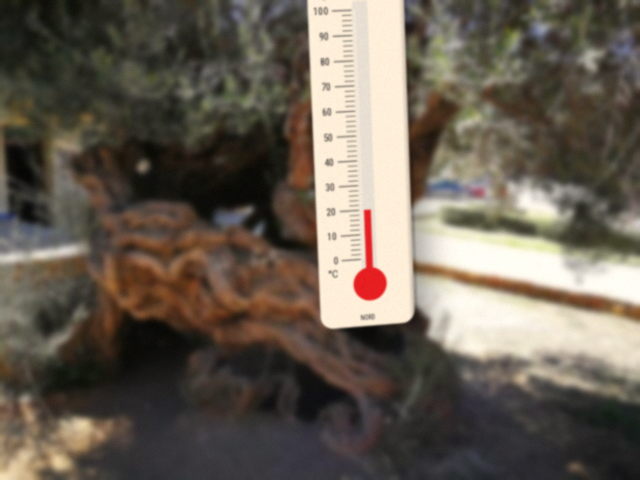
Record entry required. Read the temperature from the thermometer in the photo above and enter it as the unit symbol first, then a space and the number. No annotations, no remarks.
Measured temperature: °C 20
